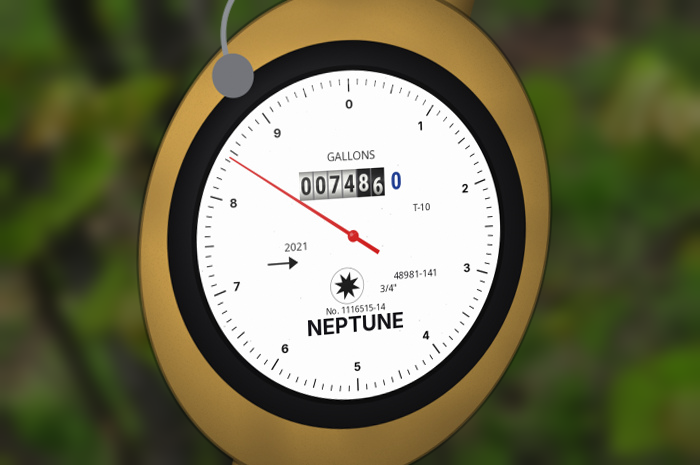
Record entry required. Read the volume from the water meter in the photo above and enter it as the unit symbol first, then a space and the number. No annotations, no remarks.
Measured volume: gal 74858.4
